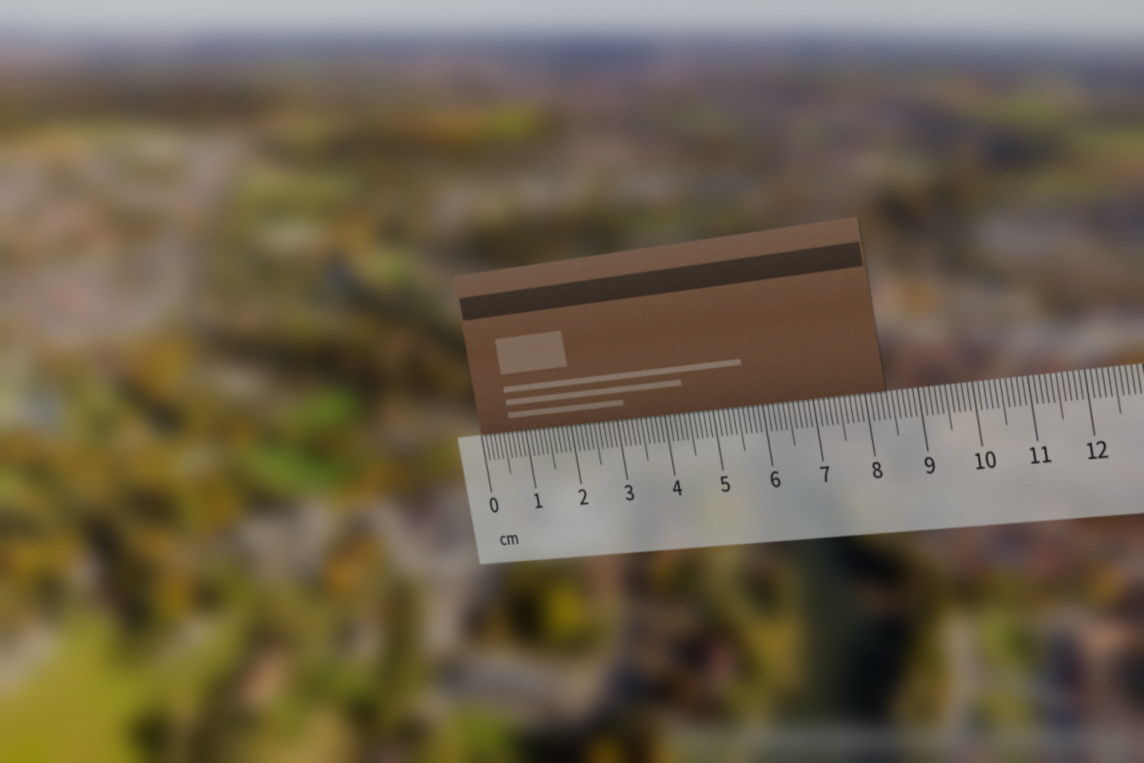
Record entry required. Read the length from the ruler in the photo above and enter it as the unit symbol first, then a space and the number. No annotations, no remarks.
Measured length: cm 8.4
